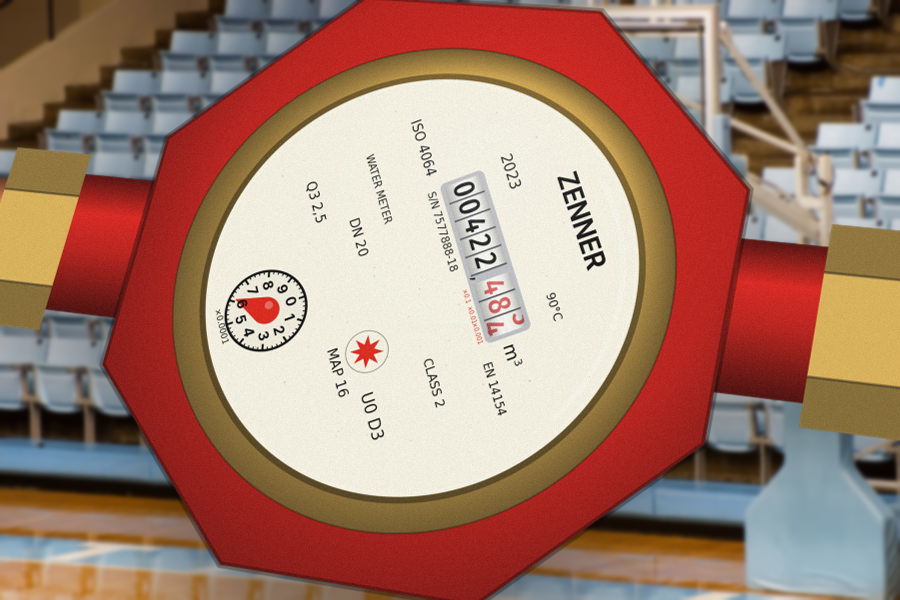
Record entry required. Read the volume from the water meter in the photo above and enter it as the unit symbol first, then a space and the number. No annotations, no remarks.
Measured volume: m³ 422.4836
